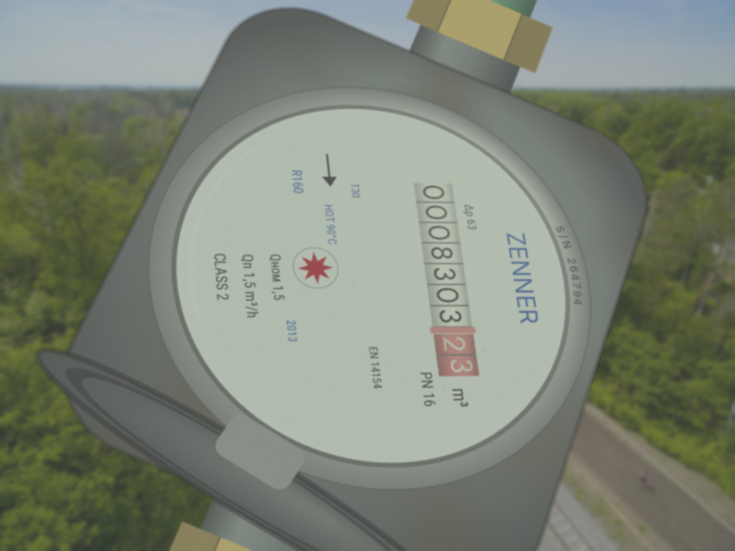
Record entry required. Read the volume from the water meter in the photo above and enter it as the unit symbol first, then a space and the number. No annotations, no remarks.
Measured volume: m³ 8303.23
